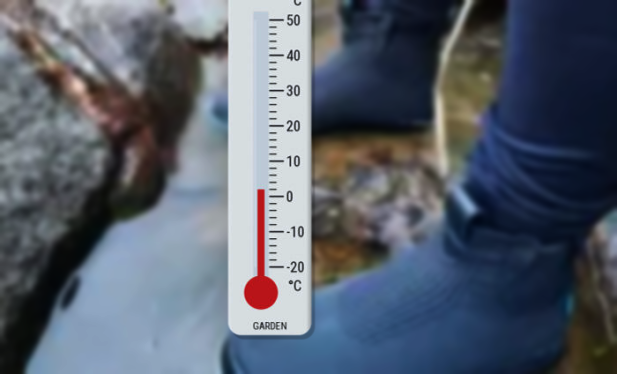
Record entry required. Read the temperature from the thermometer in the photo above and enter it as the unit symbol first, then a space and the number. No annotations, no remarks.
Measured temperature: °C 2
